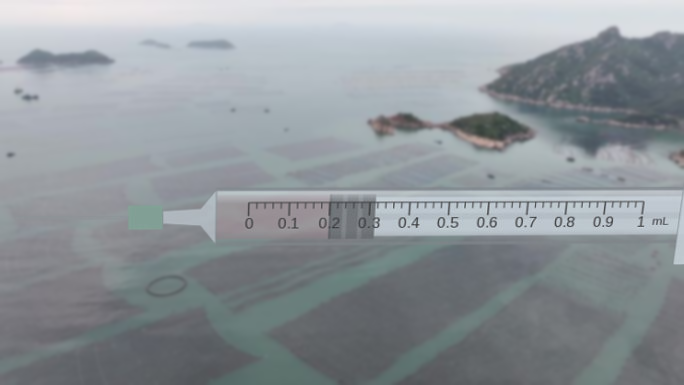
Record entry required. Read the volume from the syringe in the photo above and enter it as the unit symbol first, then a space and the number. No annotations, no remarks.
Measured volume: mL 0.2
